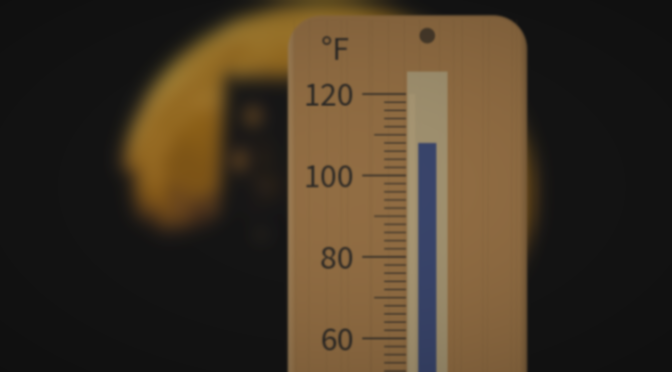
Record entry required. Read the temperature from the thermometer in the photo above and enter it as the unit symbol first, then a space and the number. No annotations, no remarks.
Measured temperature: °F 108
